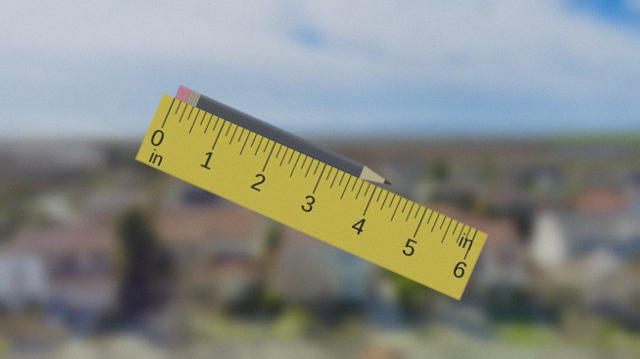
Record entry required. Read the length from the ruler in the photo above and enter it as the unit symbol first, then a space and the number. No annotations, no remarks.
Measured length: in 4.25
